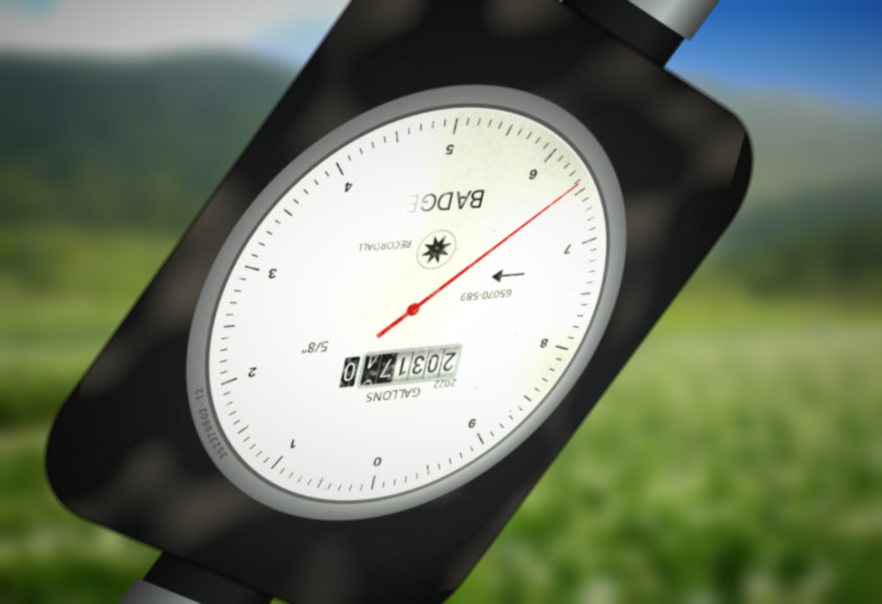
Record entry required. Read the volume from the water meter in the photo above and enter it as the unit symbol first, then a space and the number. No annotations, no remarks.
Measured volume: gal 2031736.4
